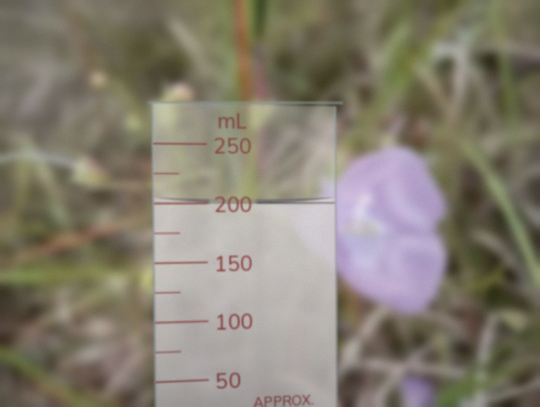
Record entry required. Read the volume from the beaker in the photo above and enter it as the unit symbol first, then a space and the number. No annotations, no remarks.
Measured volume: mL 200
